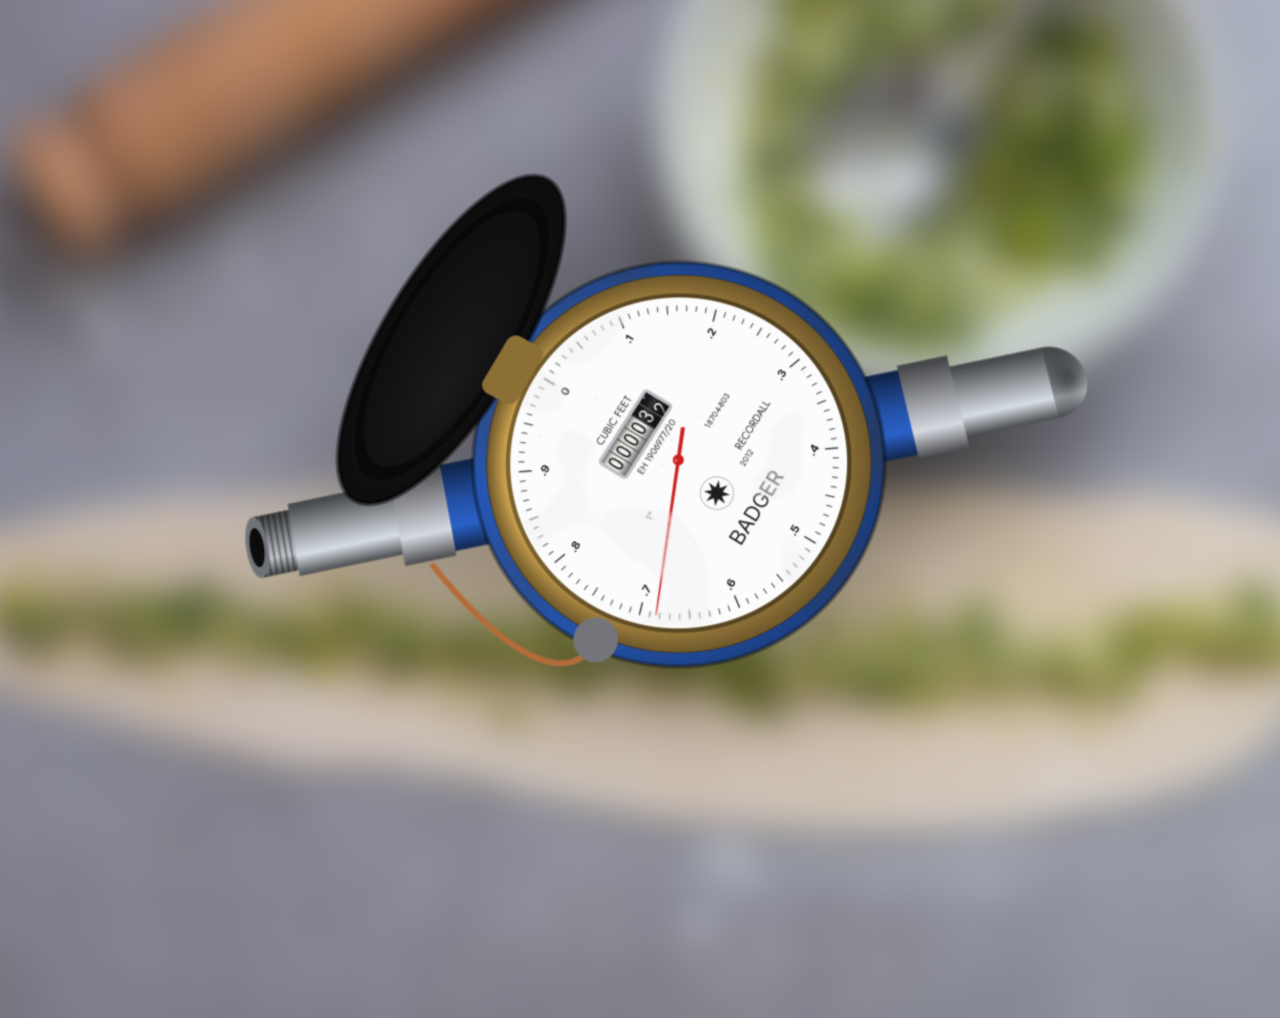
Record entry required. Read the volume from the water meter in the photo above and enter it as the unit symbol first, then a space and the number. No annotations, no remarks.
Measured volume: ft³ 31.68
